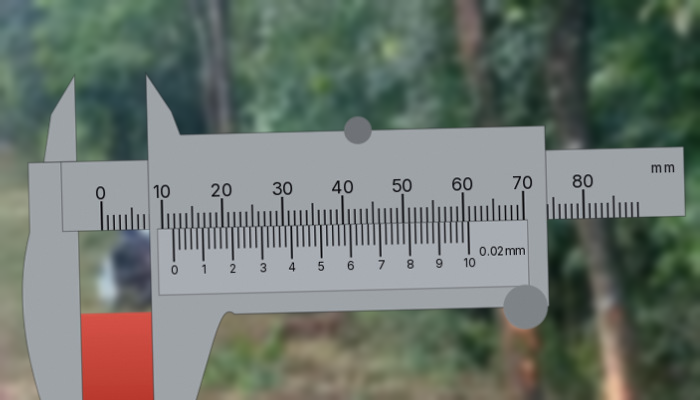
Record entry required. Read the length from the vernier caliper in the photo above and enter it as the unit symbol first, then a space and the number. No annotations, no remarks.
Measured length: mm 11.8
